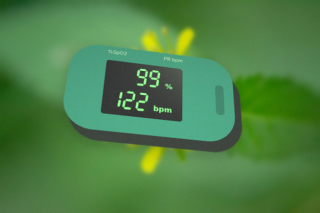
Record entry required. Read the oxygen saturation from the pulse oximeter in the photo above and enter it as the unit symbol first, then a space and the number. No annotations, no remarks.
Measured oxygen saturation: % 99
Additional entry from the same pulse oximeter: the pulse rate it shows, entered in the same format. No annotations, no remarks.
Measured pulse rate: bpm 122
